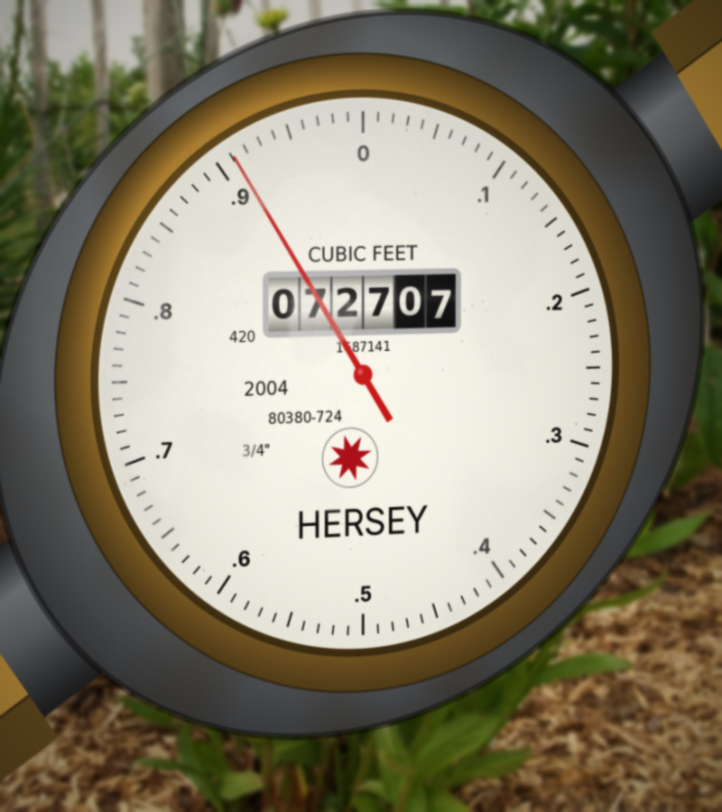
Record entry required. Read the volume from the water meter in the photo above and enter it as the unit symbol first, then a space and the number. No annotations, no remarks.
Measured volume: ft³ 72706.91
